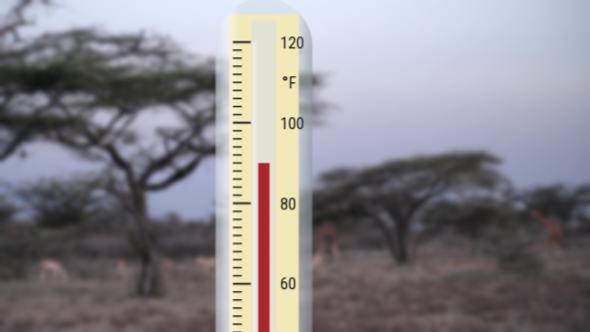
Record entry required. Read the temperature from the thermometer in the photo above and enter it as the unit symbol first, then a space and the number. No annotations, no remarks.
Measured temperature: °F 90
